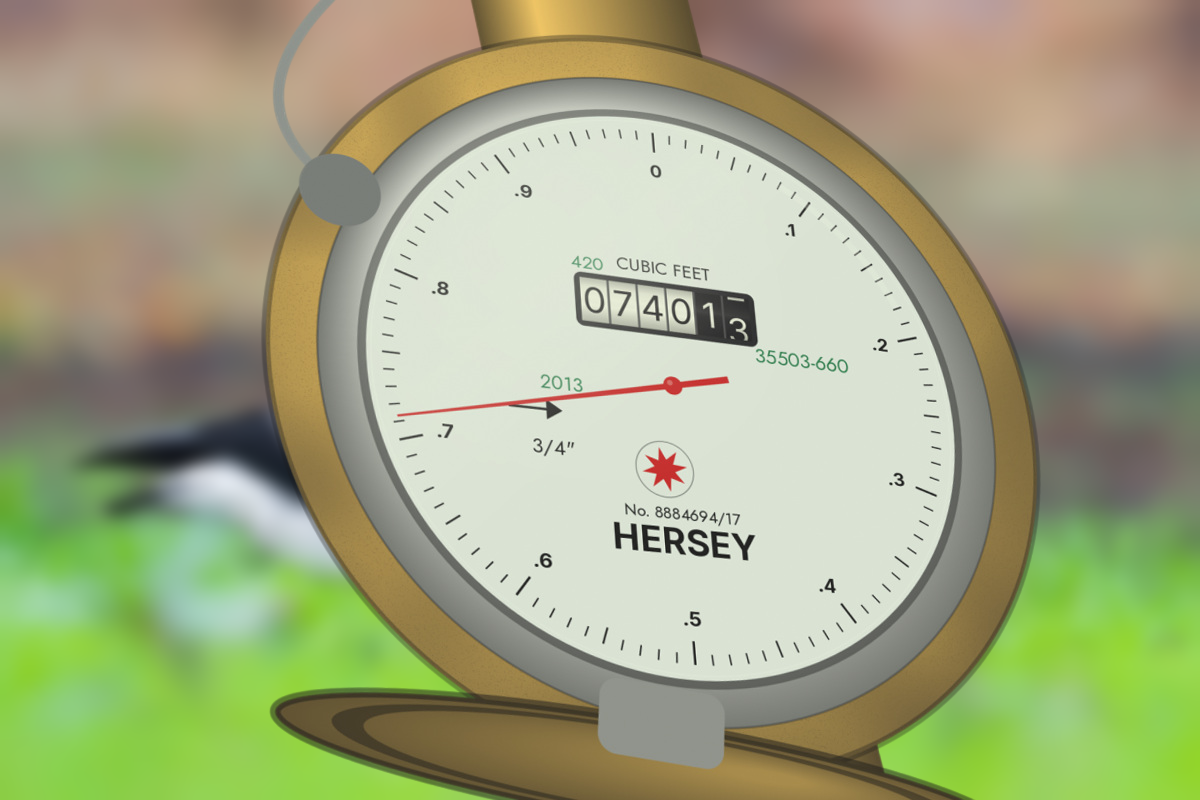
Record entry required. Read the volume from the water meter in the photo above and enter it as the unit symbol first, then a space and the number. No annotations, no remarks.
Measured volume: ft³ 74012.71
